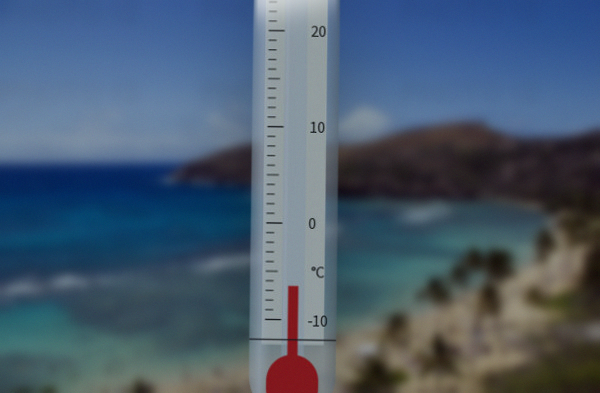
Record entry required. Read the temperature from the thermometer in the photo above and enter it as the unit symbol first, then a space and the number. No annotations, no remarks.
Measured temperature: °C -6.5
